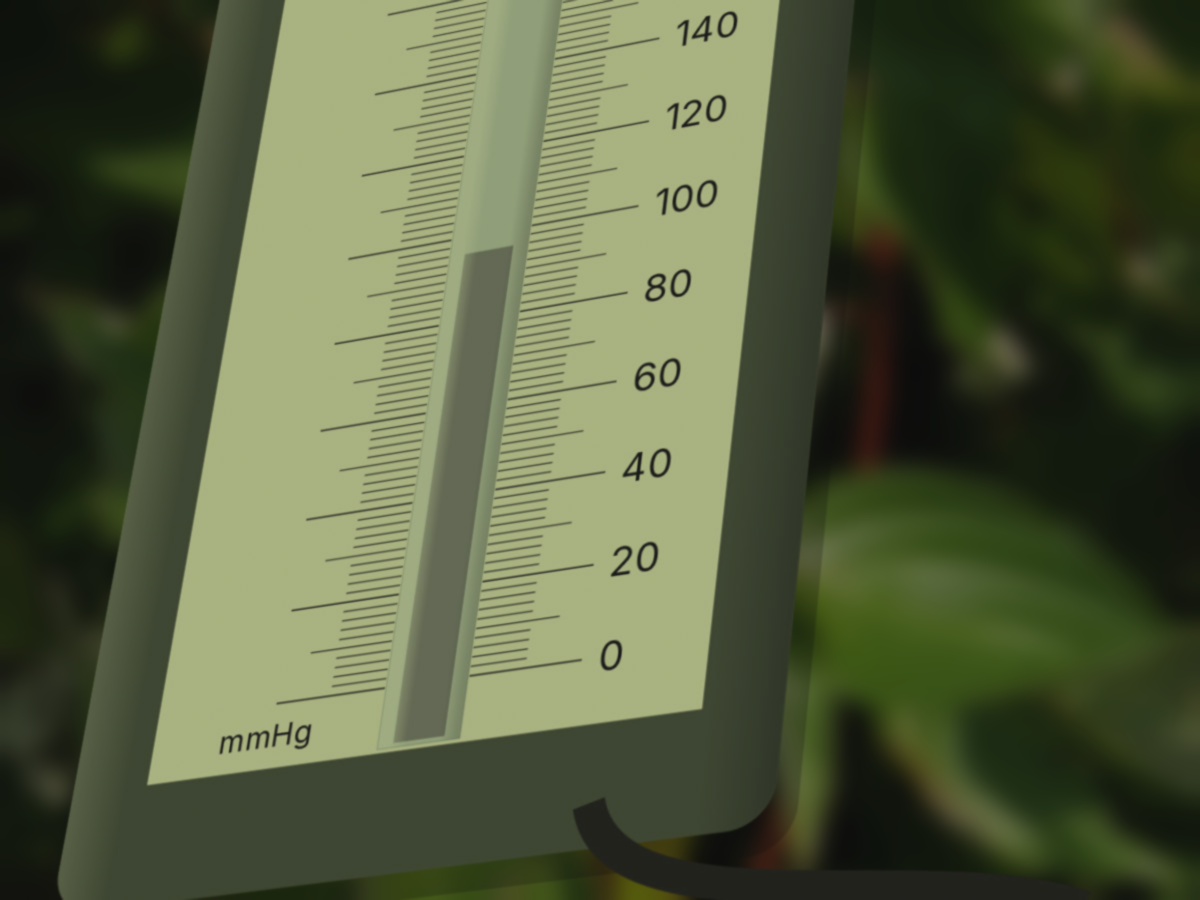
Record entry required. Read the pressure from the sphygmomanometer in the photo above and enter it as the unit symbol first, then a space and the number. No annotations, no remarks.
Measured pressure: mmHg 96
